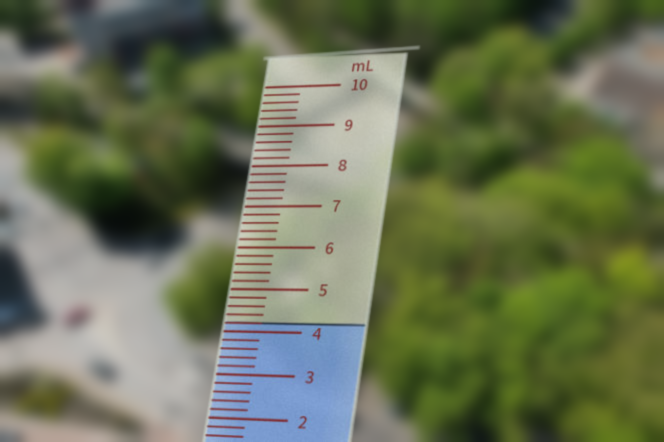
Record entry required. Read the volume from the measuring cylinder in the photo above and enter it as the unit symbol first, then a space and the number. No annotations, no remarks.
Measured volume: mL 4.2
